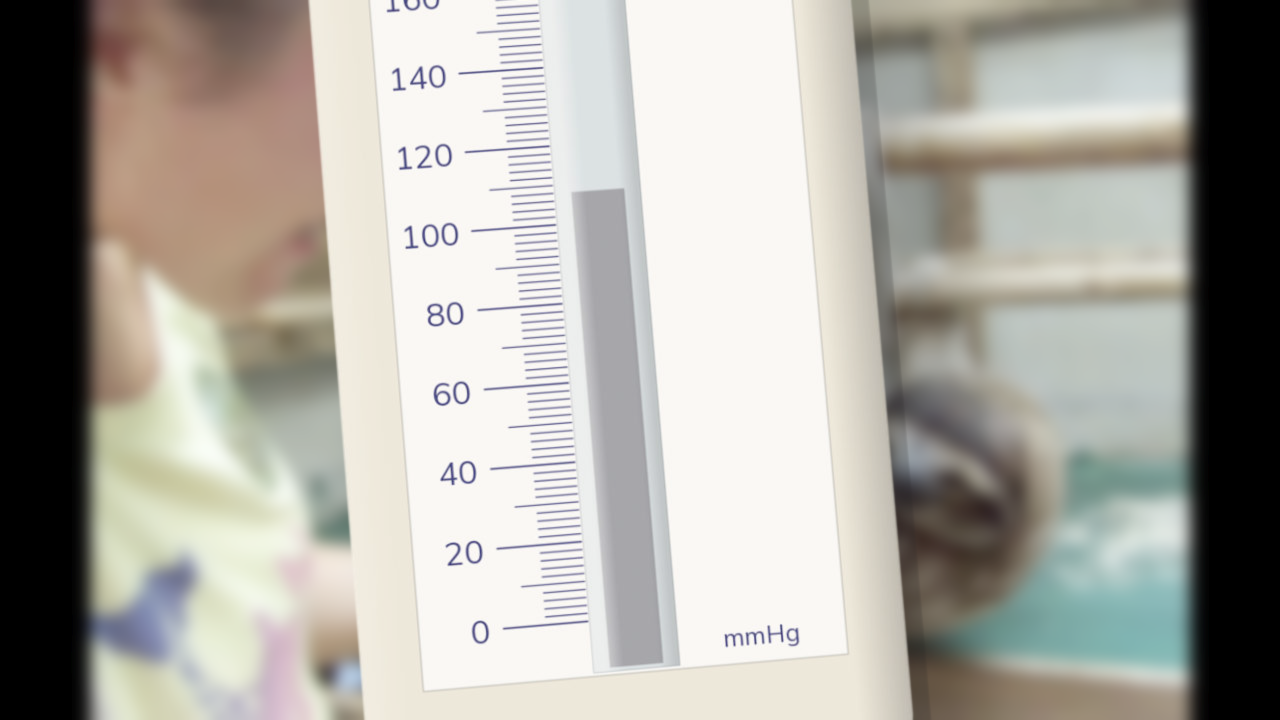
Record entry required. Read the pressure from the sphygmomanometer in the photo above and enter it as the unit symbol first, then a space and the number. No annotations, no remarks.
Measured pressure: mmHg 108
